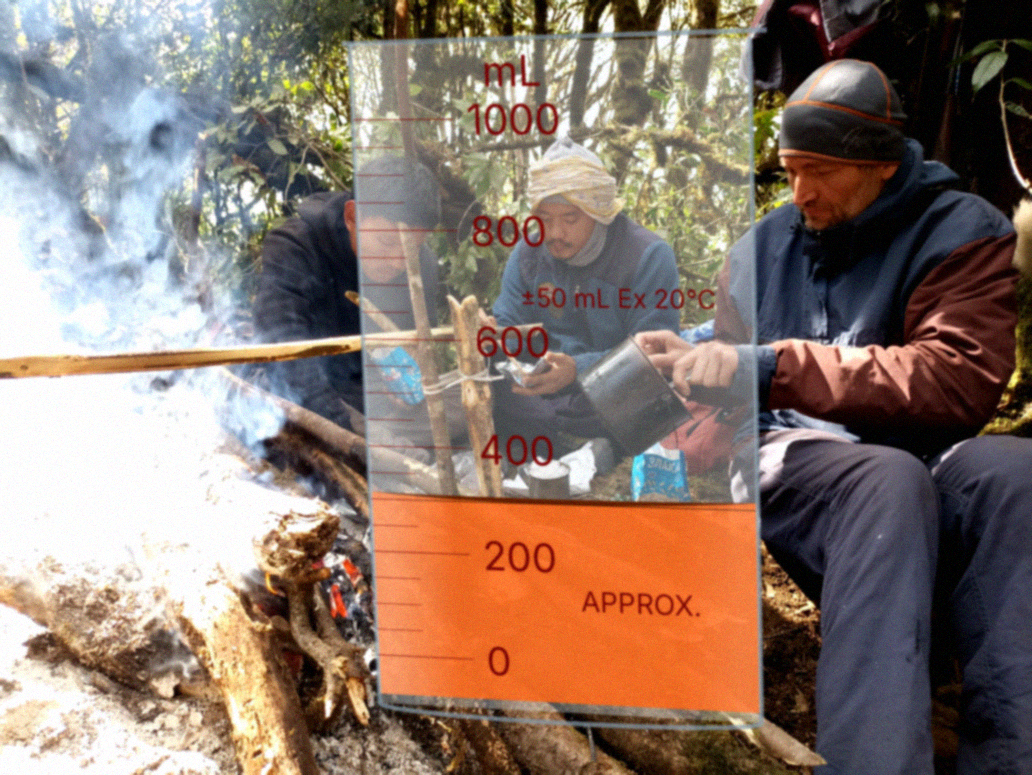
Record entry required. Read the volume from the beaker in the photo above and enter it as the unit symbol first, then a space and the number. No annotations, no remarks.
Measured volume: mL 300
